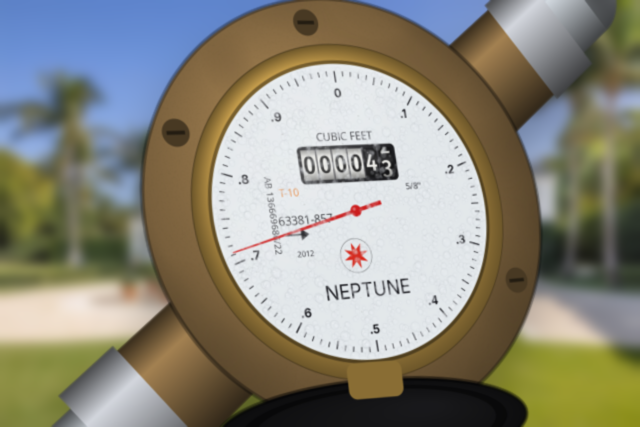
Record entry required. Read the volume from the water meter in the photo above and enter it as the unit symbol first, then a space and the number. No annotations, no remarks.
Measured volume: ft³ 42.71
